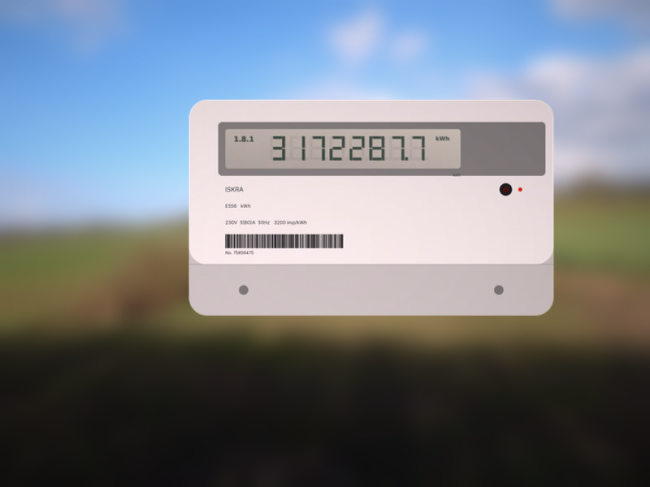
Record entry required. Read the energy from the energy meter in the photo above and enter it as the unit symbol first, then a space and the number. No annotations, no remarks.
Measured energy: kWh 3172287.7
